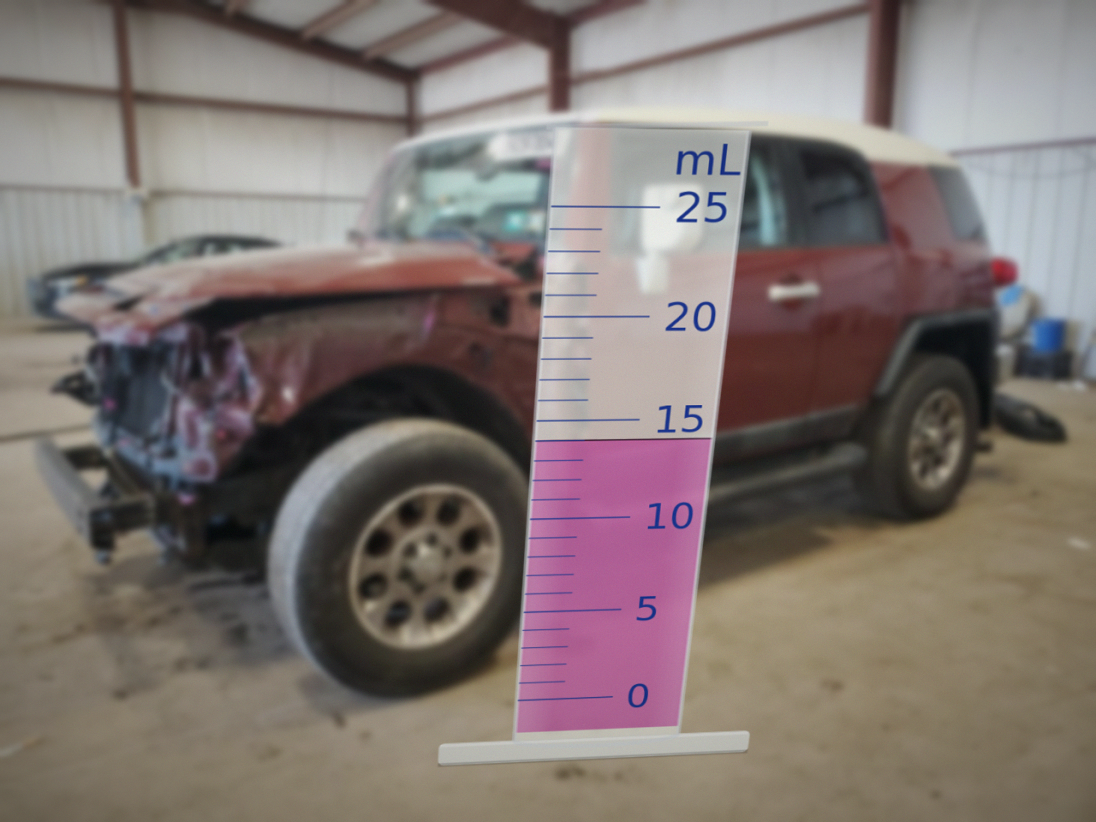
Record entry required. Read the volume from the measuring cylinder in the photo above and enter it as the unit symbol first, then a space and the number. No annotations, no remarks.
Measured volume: mL 14
